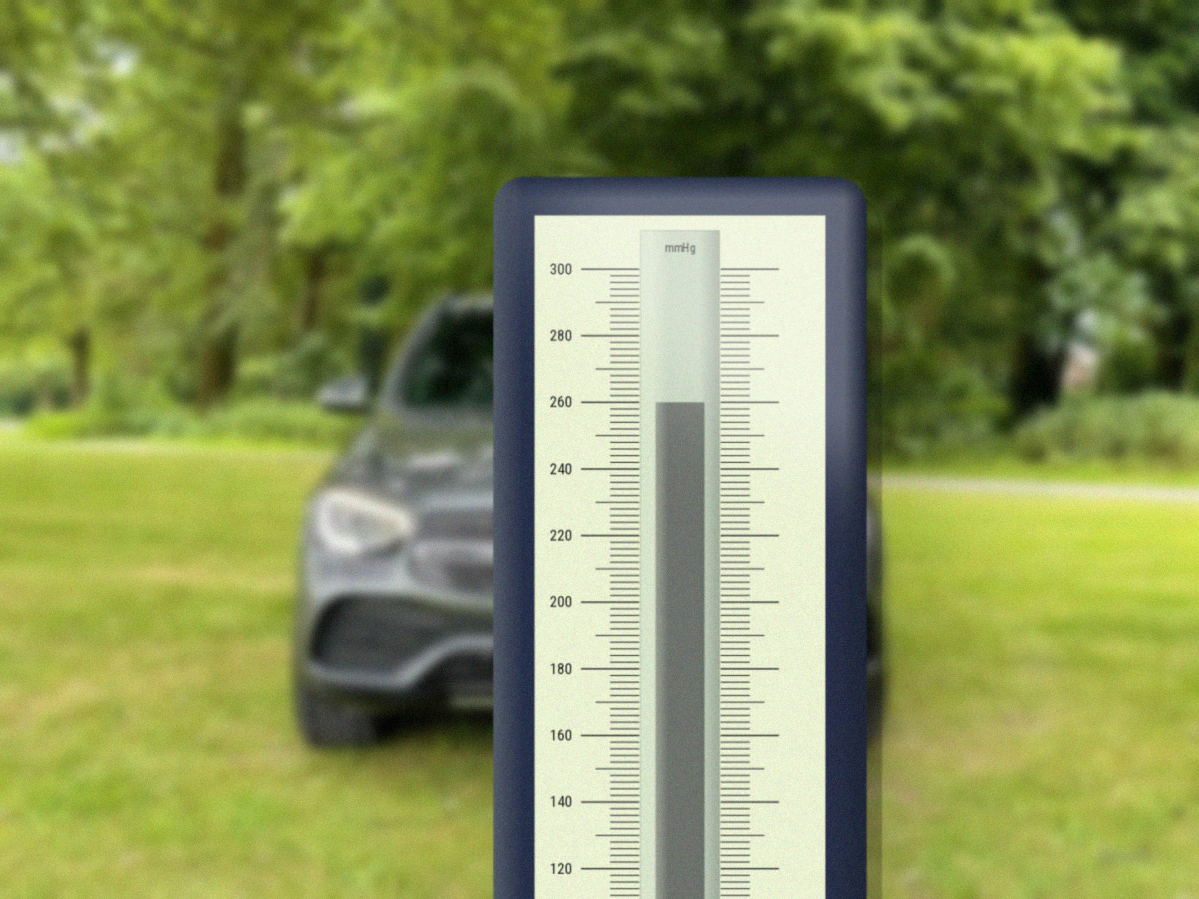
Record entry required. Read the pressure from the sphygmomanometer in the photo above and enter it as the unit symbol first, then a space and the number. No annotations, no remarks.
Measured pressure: mmHg 260
